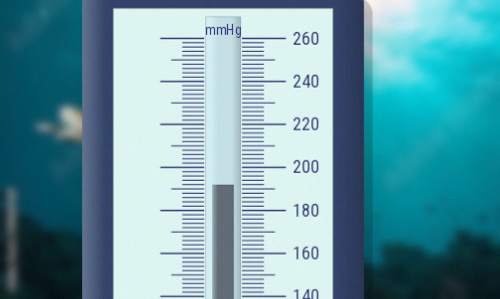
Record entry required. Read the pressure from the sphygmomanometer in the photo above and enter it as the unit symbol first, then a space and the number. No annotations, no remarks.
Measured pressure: mmHg 192
